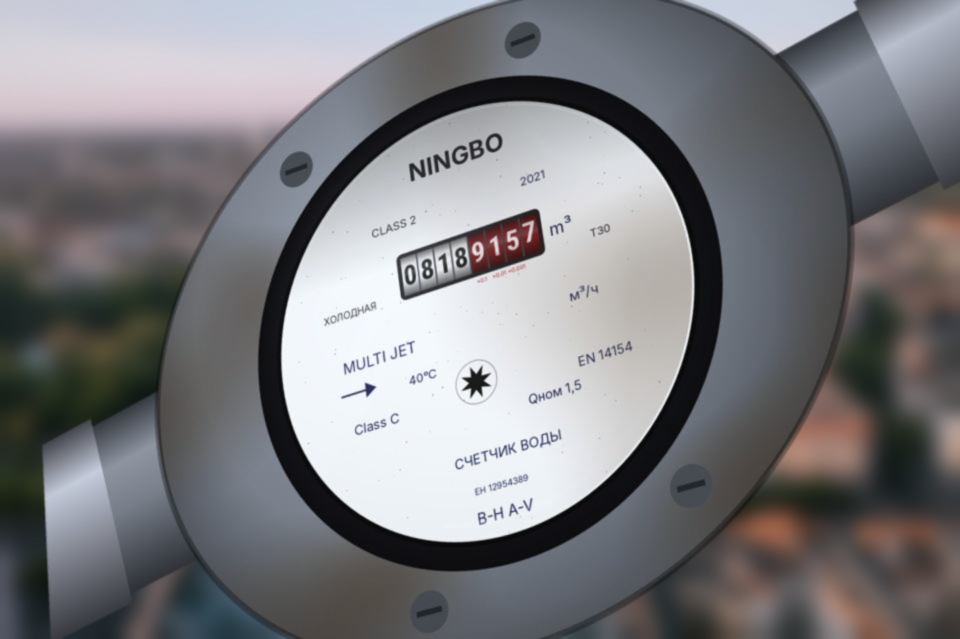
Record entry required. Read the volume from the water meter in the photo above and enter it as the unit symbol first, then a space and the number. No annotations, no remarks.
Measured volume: m³ 818.9157
